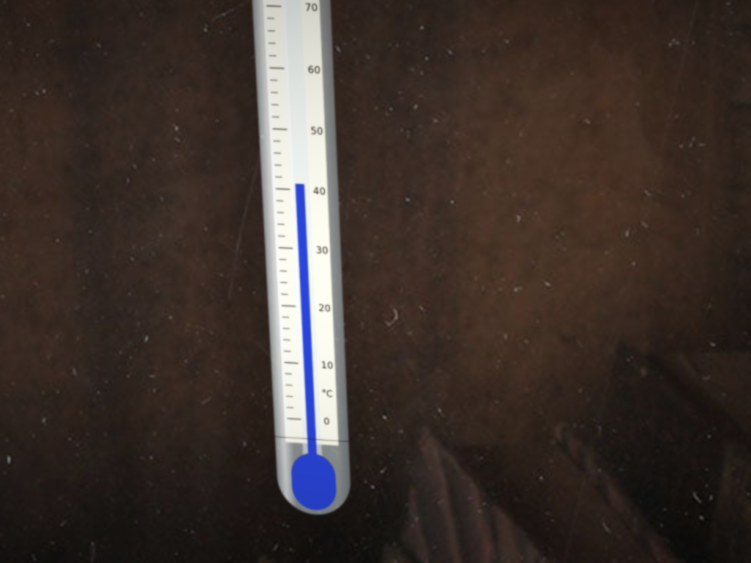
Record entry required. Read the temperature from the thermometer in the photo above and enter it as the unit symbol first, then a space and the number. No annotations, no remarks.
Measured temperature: °C 41
